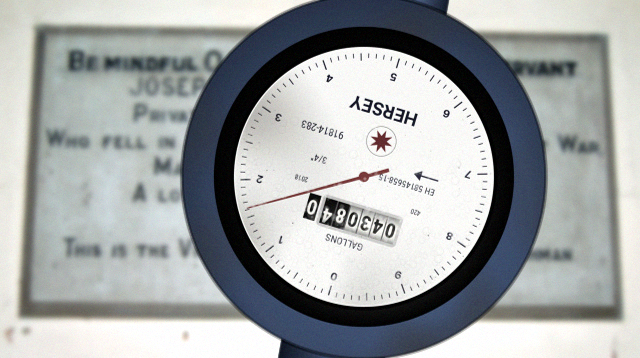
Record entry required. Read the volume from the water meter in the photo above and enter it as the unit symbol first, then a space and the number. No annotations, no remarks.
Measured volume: gal 430841.6
